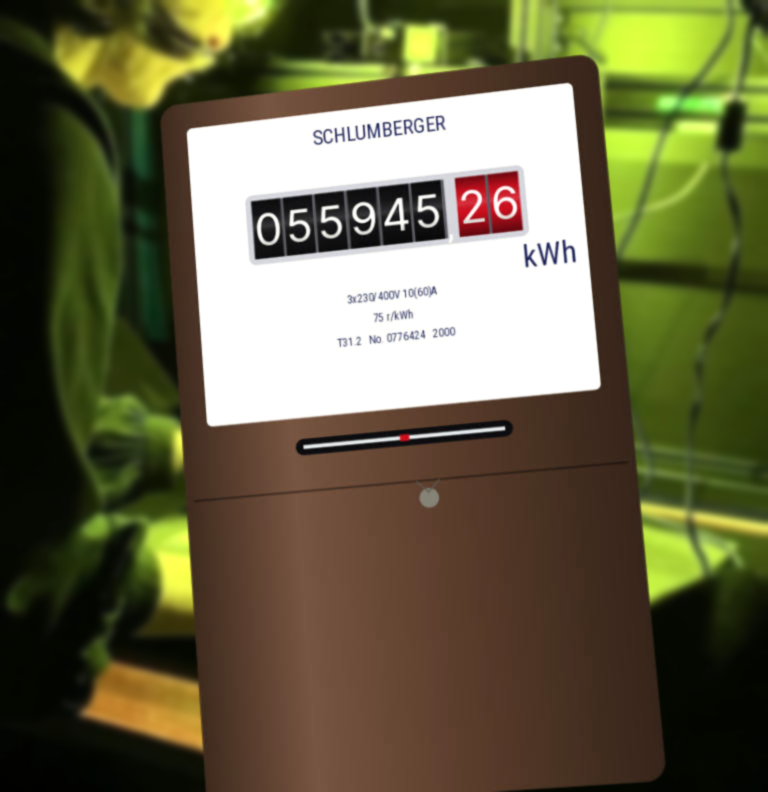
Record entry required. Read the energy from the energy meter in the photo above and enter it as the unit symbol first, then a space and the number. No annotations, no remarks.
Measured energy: kWh 55945.26
